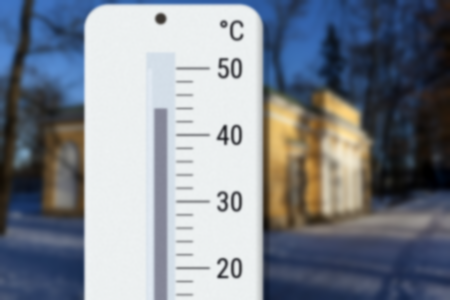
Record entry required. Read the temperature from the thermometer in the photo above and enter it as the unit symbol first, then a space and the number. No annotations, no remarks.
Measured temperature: °C 44
